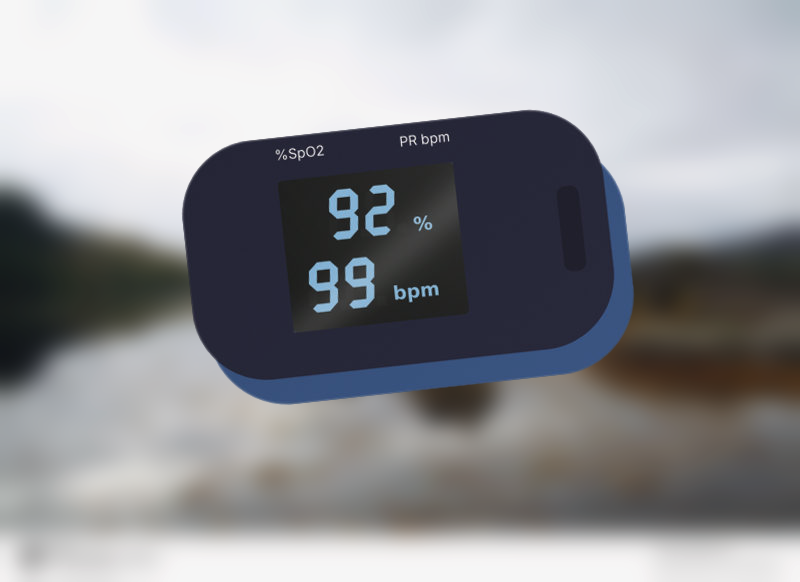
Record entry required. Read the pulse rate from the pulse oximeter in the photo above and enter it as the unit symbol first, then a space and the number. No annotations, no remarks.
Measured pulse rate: bpm 99
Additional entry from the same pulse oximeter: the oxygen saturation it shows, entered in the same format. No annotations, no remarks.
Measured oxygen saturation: % 92
